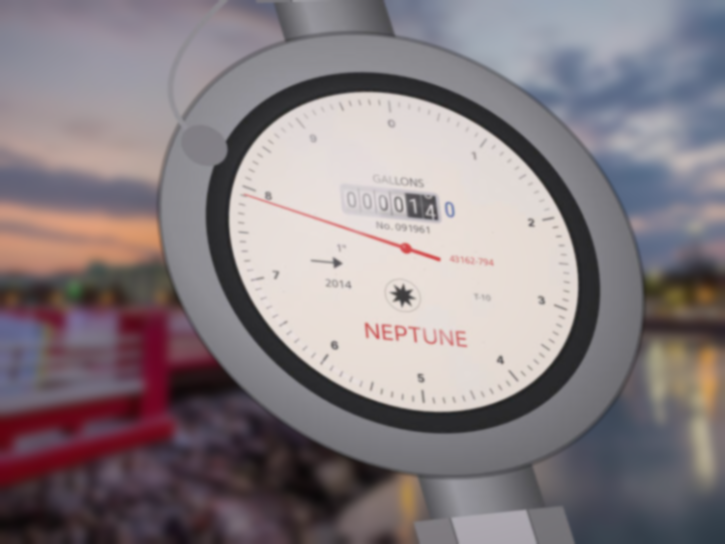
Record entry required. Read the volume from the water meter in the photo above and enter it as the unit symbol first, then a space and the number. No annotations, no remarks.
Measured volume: gal 137.9
